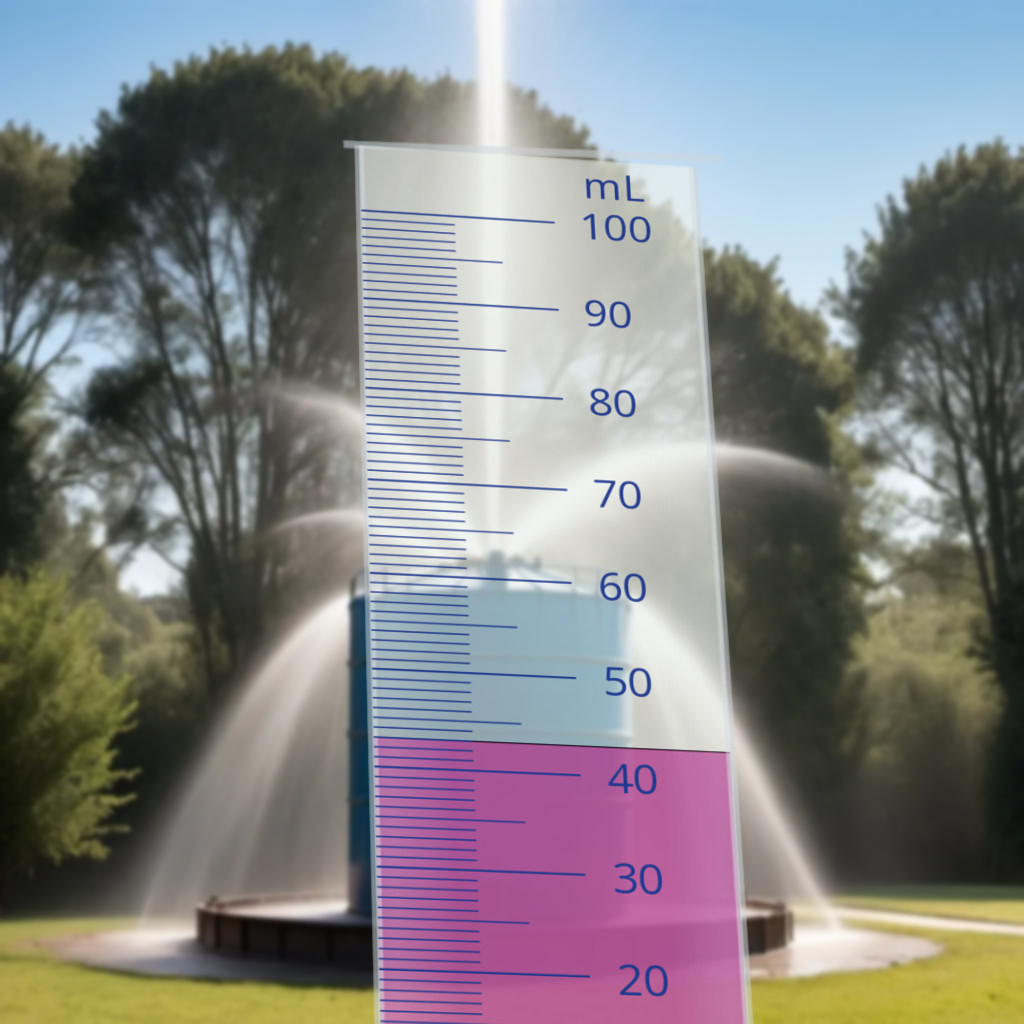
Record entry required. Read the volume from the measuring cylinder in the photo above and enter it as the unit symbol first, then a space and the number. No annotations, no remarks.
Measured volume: mL 43
